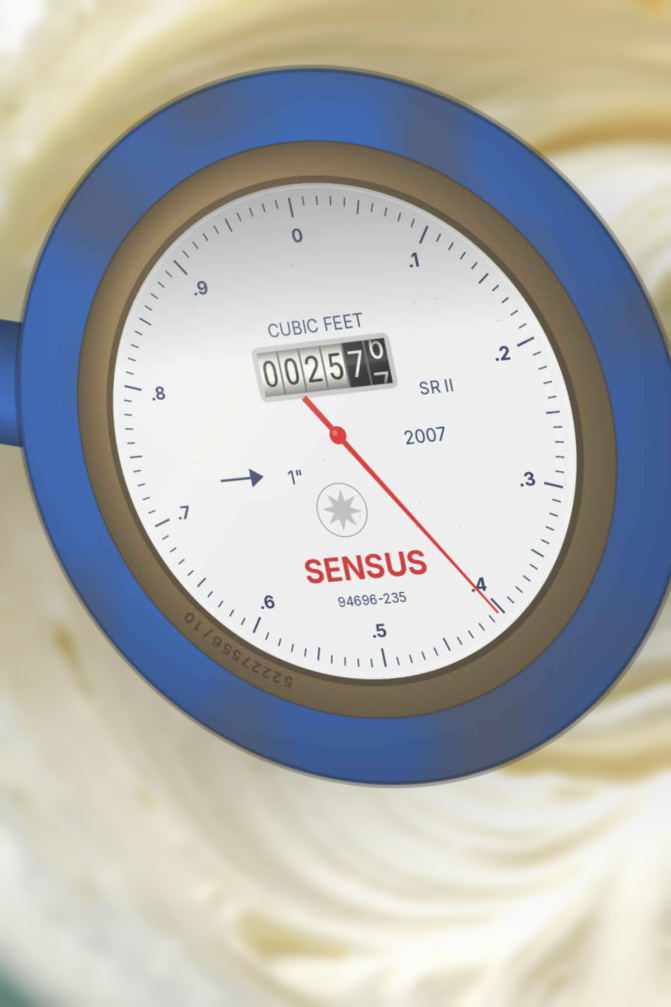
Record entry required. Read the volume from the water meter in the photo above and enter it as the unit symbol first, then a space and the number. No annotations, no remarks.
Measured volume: ft³ 2576.40
